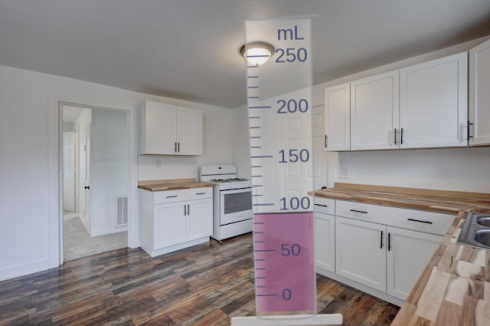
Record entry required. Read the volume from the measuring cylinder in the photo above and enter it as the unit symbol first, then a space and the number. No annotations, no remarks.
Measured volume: mL 90
